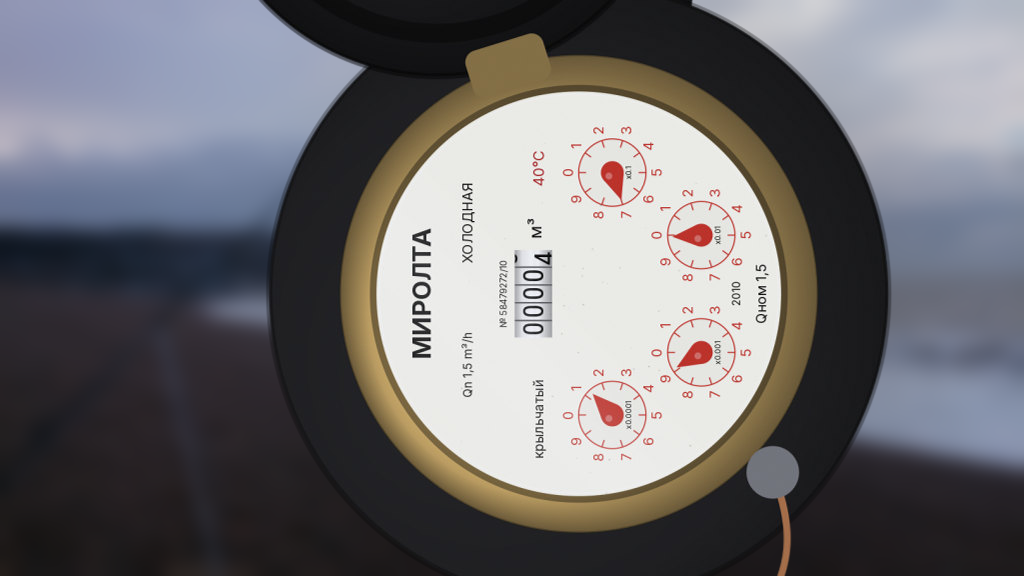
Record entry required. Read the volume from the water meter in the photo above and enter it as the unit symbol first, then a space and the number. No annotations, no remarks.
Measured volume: m³ 3.6991
